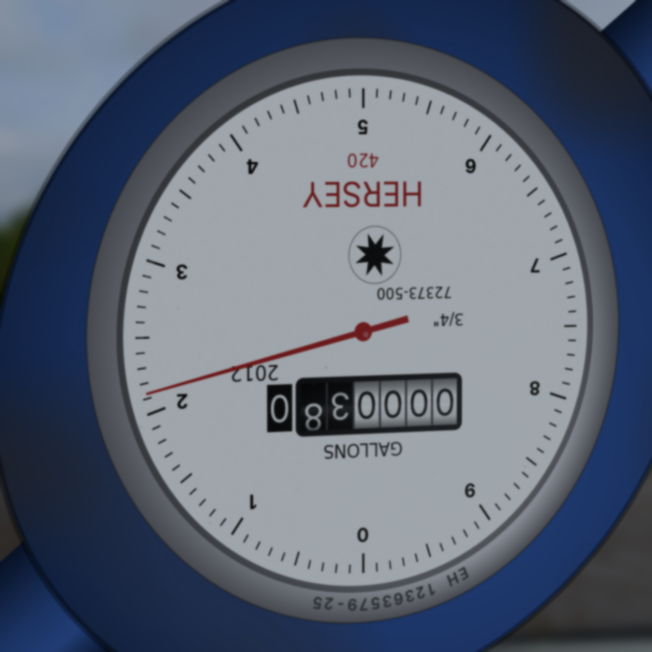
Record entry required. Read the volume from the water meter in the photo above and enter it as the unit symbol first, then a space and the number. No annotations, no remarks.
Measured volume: gal 382.1
